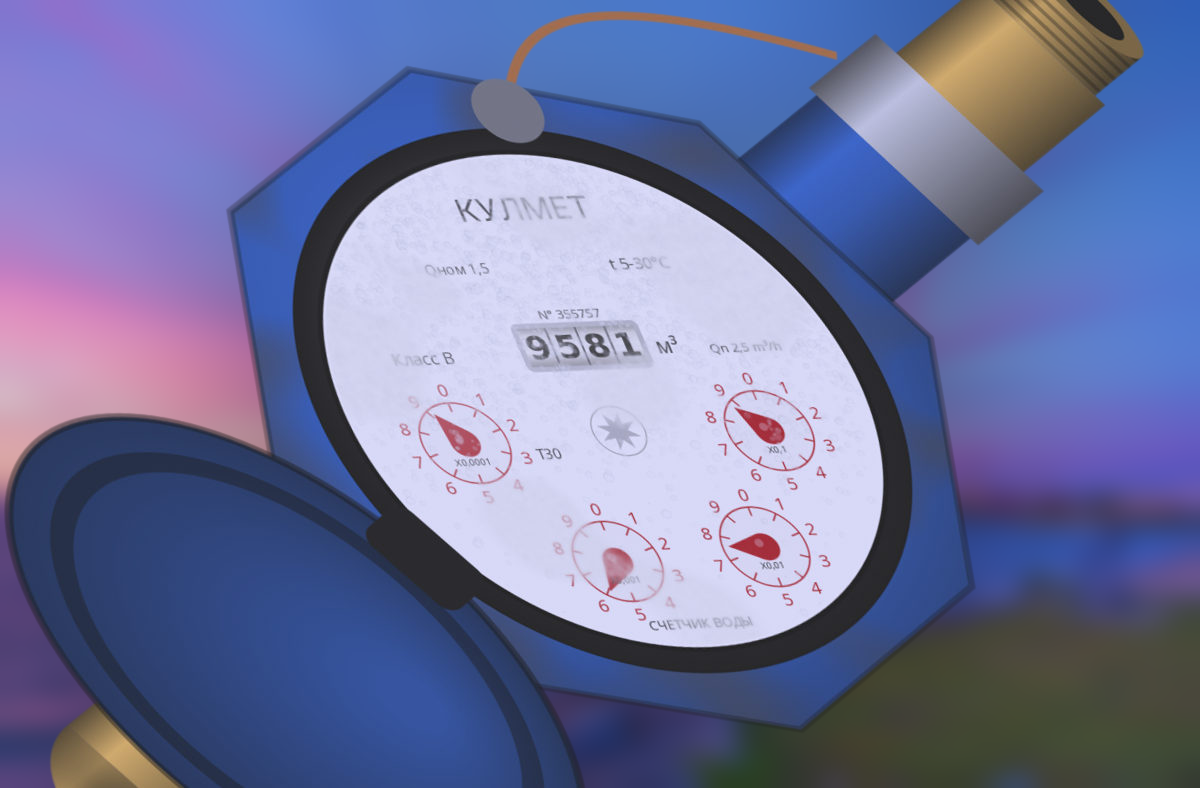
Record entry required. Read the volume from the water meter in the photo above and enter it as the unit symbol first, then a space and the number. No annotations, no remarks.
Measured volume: m³ 9581.8759
